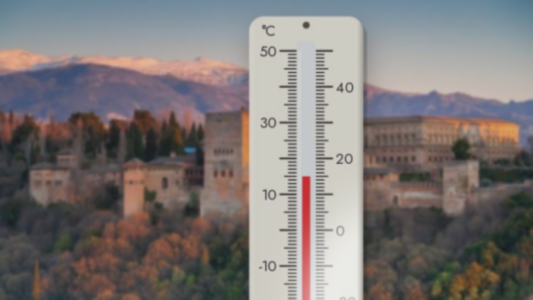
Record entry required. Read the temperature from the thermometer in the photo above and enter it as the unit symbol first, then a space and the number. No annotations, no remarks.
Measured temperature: °C 15
